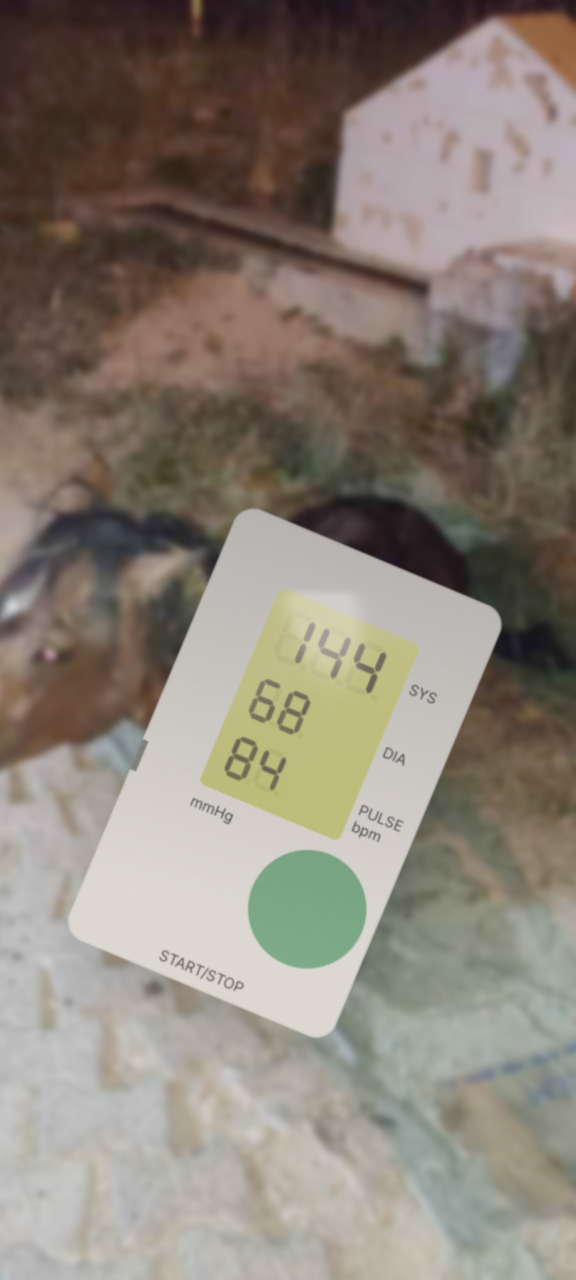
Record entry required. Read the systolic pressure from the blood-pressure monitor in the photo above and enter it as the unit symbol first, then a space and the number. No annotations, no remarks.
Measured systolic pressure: mmHg 144
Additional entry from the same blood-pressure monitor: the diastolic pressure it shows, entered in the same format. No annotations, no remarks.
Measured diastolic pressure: mmHg 68
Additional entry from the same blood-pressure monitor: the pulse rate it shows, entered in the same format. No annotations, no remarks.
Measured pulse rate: bpm 84
